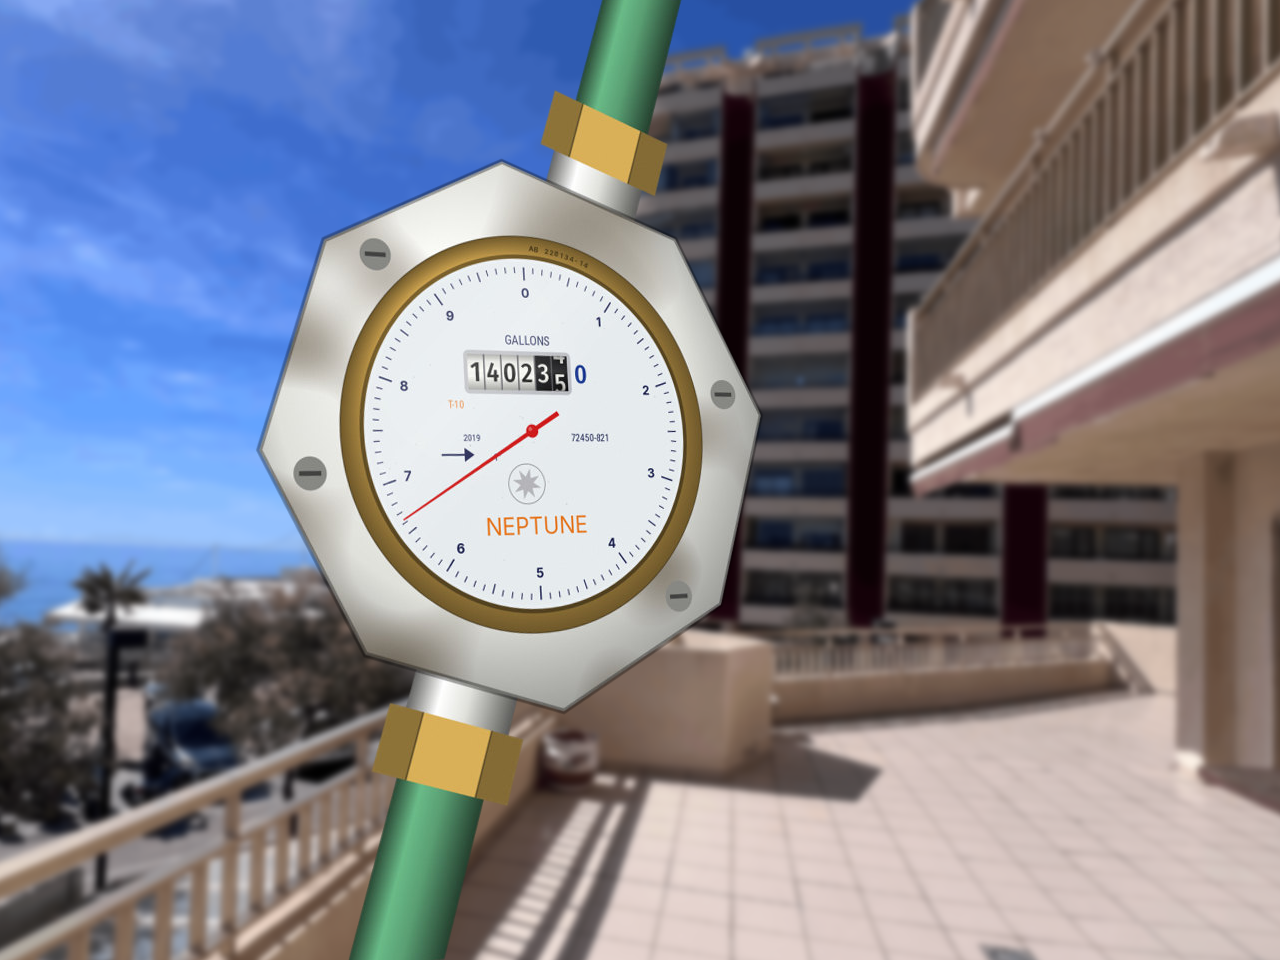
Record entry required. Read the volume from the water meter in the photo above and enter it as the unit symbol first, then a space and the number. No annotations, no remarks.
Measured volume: gal 1402346.6
